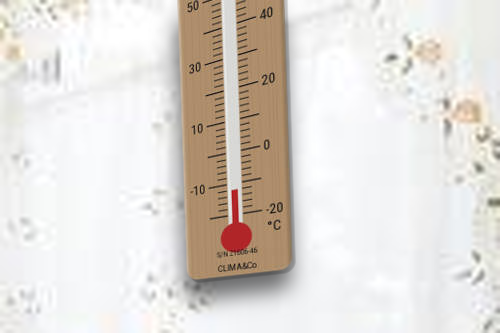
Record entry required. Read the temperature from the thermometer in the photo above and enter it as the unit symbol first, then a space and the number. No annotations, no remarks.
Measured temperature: °C -12
